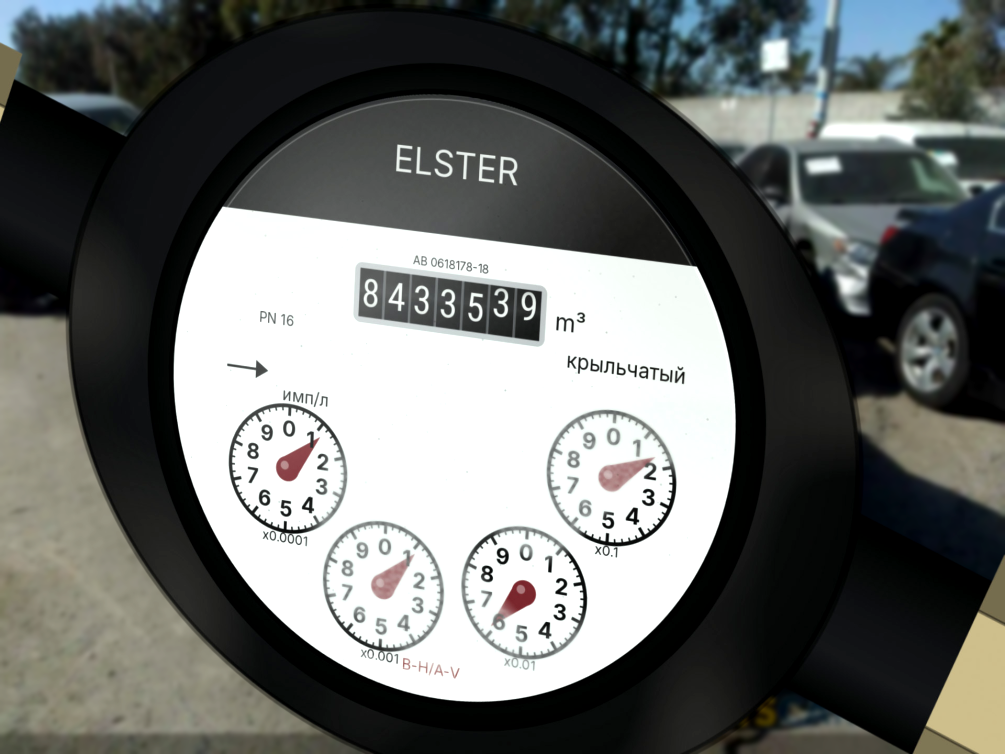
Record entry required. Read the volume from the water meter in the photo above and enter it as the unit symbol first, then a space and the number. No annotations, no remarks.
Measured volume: m³ 8433539.1611
